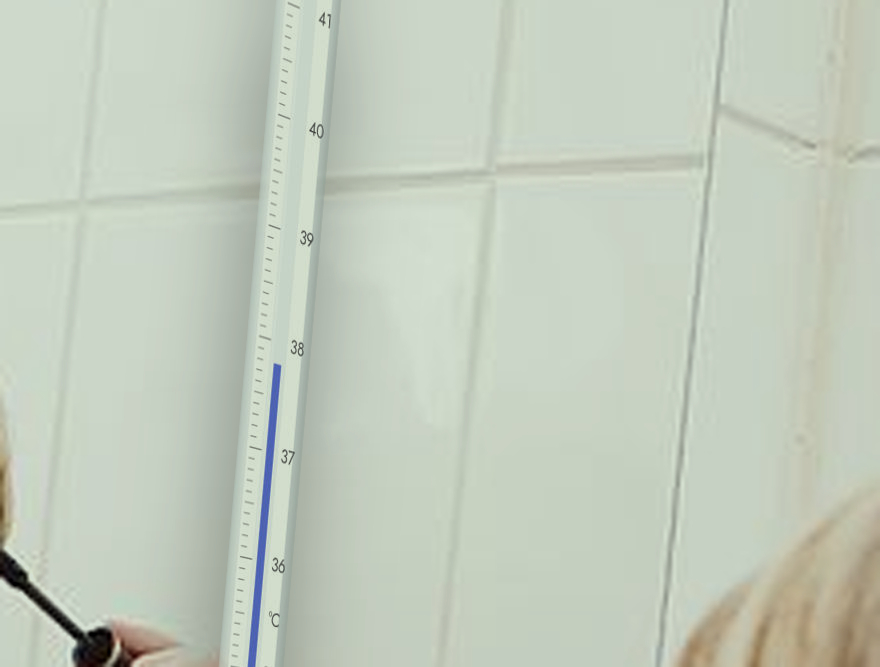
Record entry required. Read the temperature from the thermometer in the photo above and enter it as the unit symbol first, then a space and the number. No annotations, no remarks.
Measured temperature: °C 37.8
